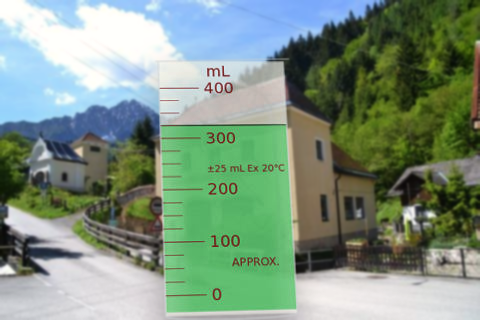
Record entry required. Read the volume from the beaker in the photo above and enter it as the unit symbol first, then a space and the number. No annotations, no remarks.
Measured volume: mL 325
